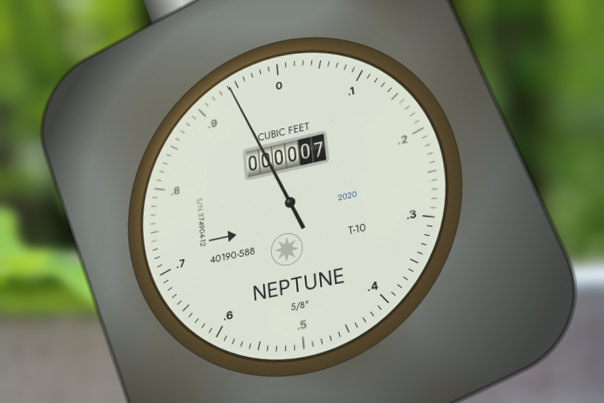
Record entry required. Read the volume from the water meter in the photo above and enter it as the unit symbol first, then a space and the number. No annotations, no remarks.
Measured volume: ft³ 6.94
